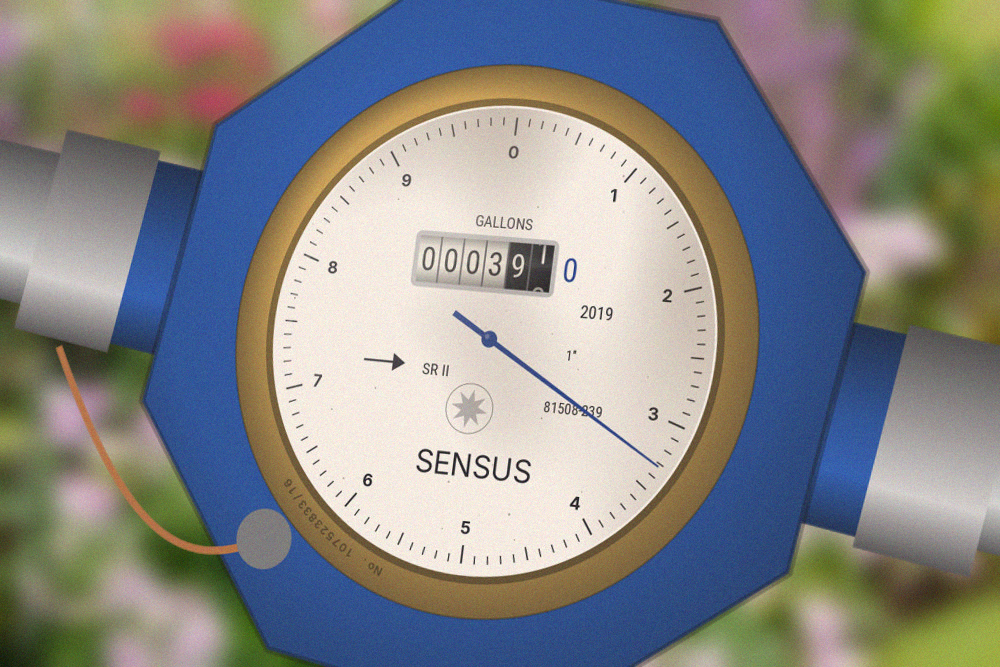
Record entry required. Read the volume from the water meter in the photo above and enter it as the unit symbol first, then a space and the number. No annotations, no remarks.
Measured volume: gal 3913.3
